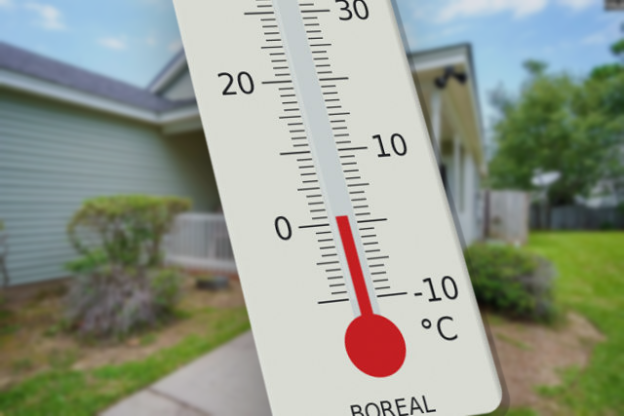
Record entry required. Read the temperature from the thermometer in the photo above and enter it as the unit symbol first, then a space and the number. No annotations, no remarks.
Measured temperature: °C 1
